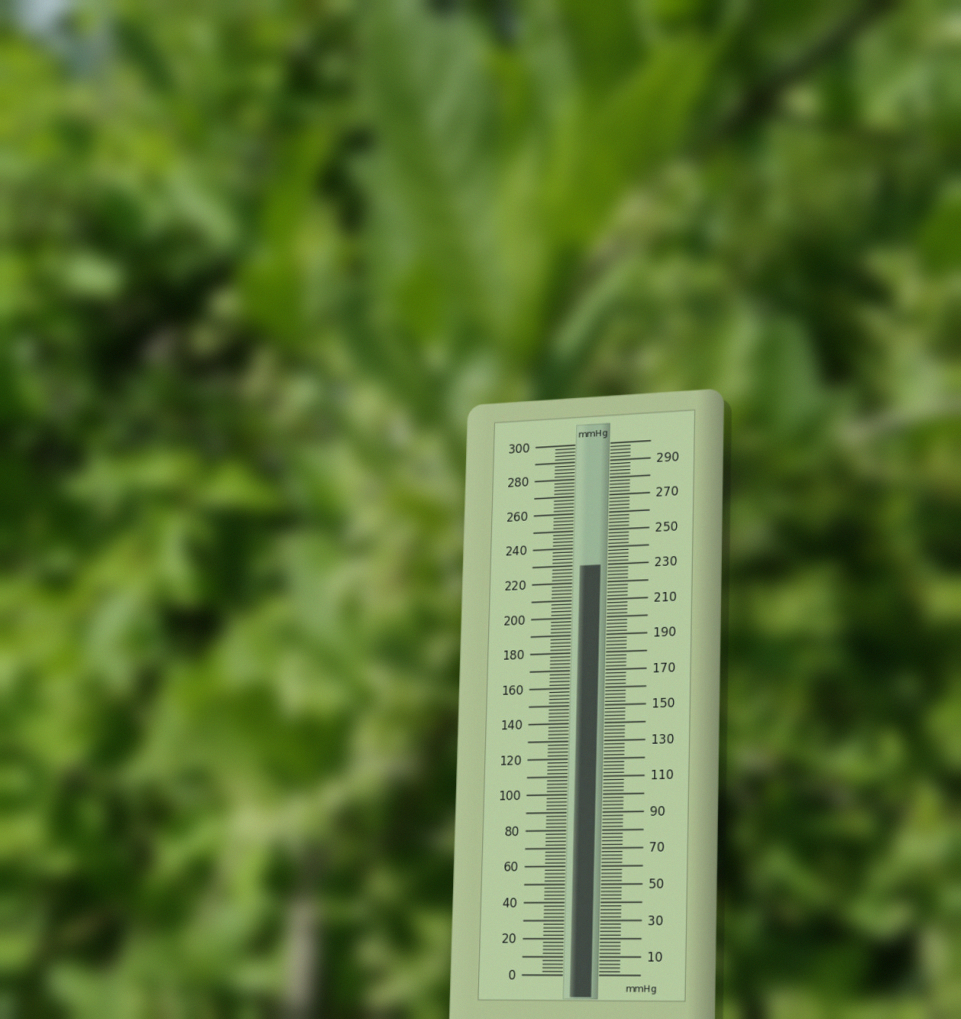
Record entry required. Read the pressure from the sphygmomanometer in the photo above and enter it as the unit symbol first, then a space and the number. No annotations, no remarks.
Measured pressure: mmHg 230
